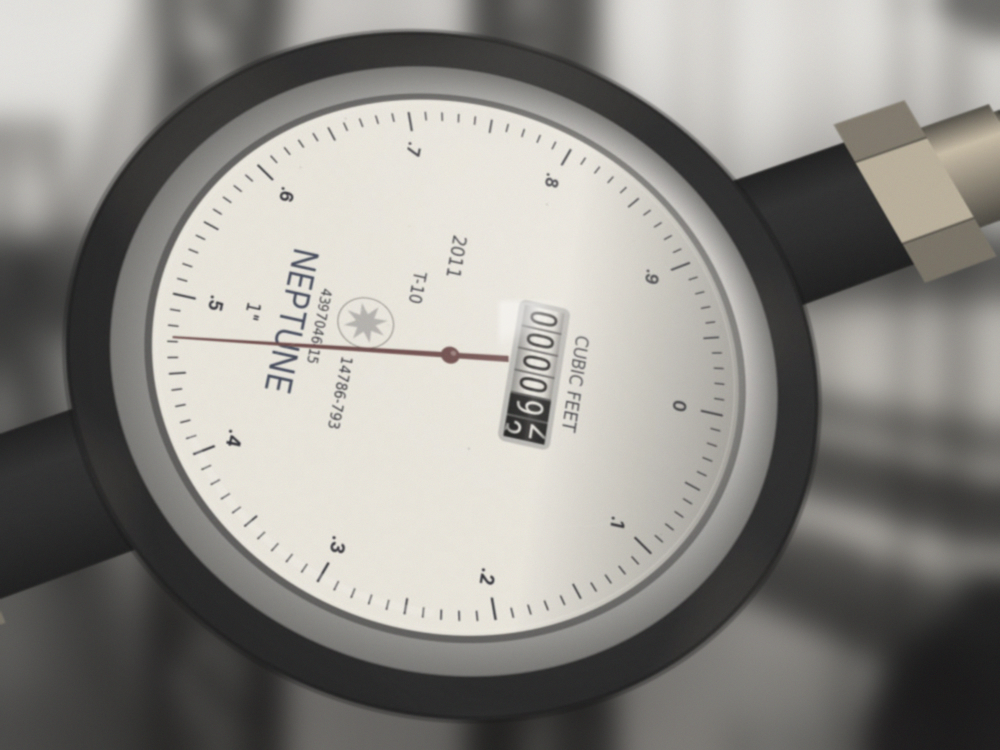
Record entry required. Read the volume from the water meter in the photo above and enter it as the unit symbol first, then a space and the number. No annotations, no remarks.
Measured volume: ft³ 92.47
